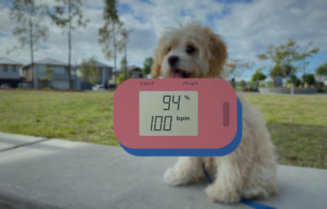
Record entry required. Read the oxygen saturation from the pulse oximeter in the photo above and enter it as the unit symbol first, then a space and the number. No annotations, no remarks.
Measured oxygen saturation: % 94
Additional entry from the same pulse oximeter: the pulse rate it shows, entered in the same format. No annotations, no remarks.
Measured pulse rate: bpm 100
